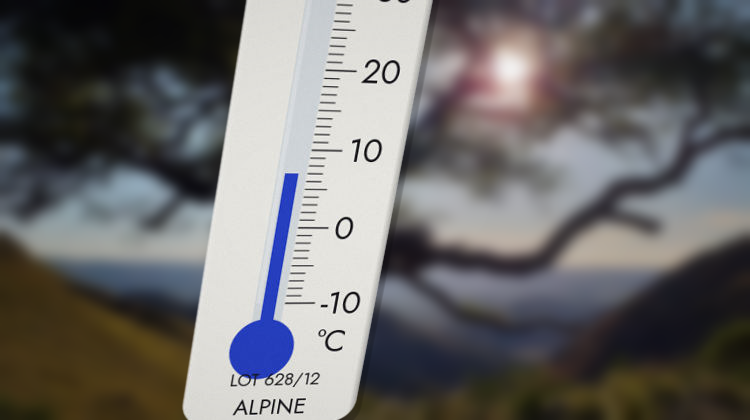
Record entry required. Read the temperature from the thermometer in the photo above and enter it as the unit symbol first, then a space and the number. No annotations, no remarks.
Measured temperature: °C 7
